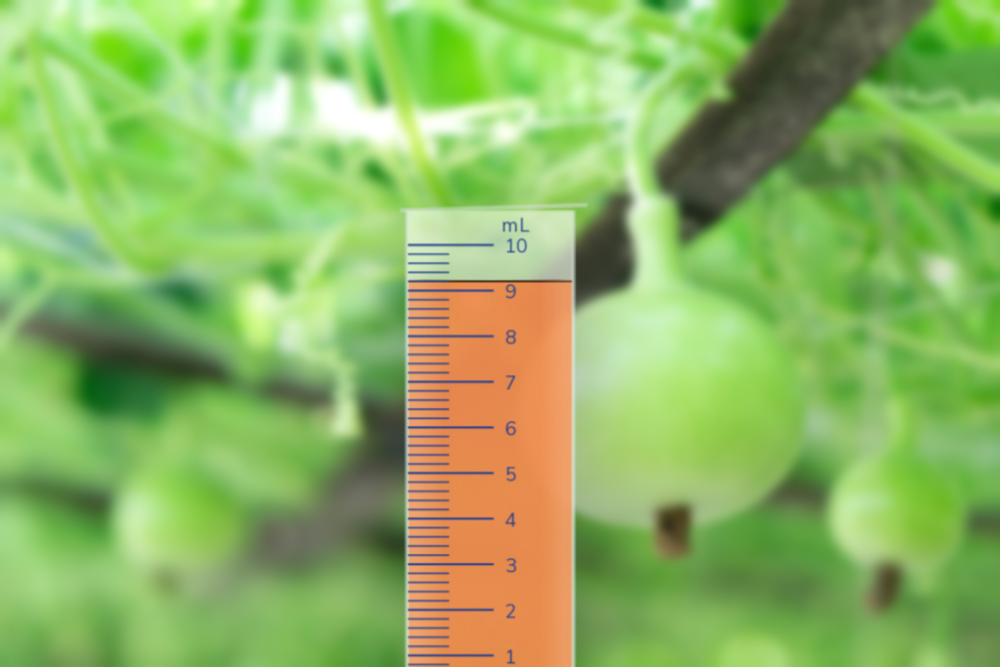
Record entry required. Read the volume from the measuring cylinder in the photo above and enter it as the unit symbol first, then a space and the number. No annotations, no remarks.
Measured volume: mL 9.2
